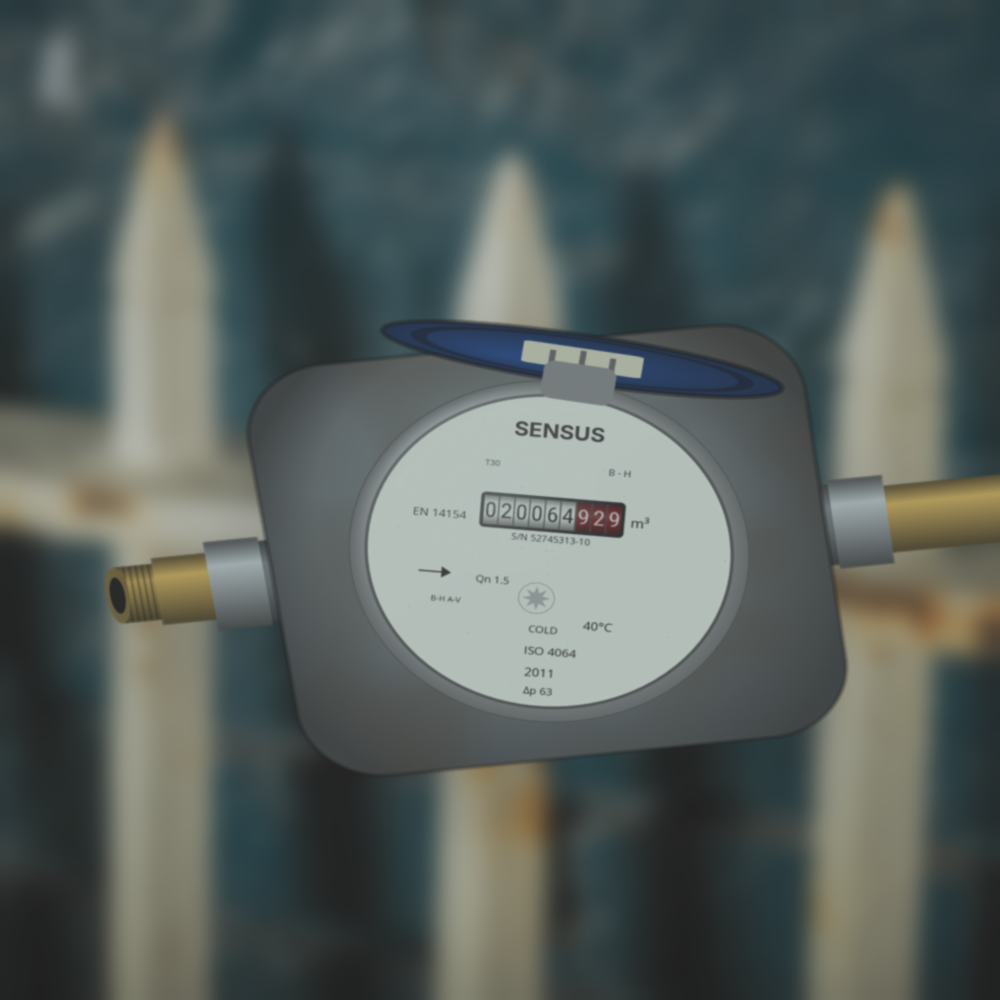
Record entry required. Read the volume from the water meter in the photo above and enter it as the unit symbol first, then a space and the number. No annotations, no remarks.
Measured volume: m³ 20064.929
